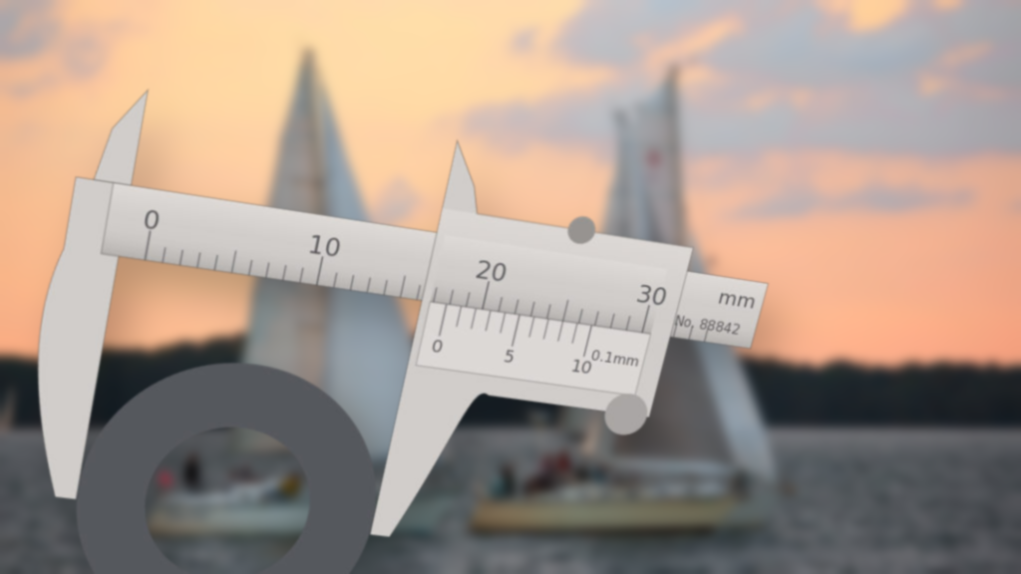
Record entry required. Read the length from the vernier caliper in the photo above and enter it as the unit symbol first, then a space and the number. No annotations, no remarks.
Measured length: mm 17.8
